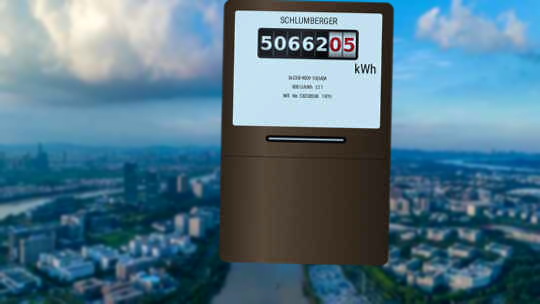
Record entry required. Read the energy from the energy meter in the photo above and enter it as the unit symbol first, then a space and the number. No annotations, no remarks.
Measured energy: kWh 50662.05
